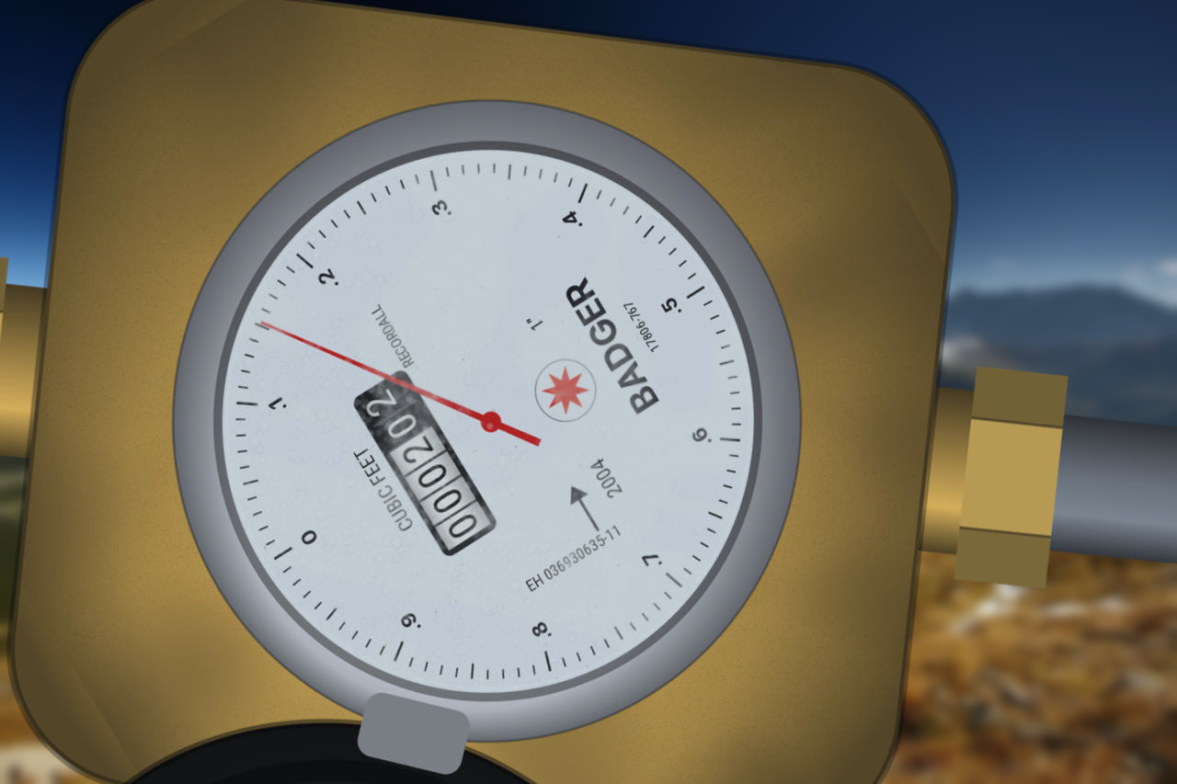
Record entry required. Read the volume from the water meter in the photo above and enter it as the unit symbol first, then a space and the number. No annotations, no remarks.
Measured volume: ft³ 202.15
